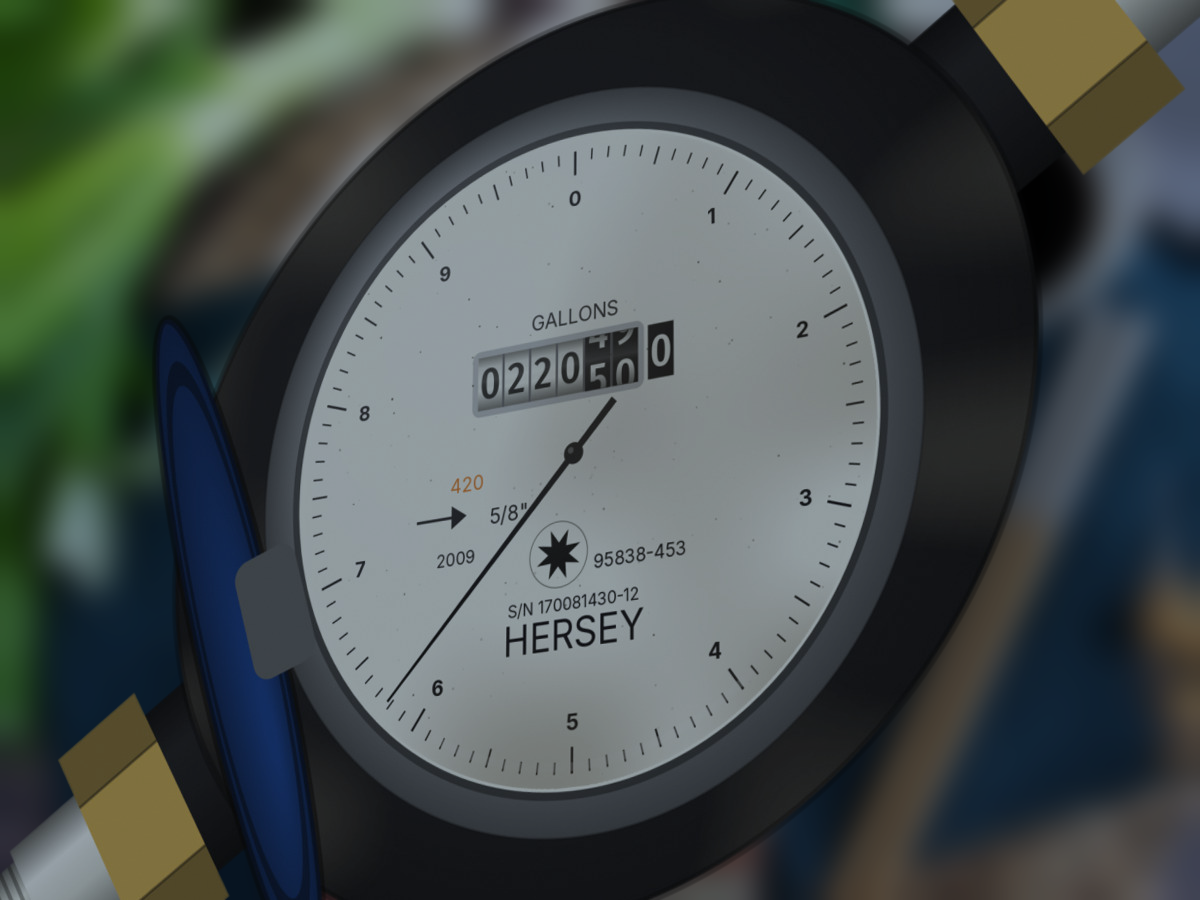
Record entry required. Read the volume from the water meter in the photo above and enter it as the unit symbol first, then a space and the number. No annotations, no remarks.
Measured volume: gal 220496.2
